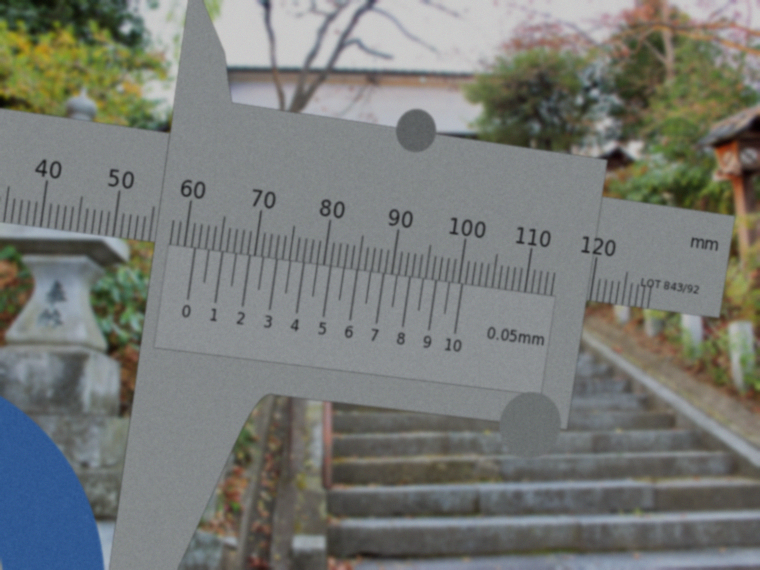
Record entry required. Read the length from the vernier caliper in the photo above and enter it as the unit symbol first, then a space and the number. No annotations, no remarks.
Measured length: mm 61.5
